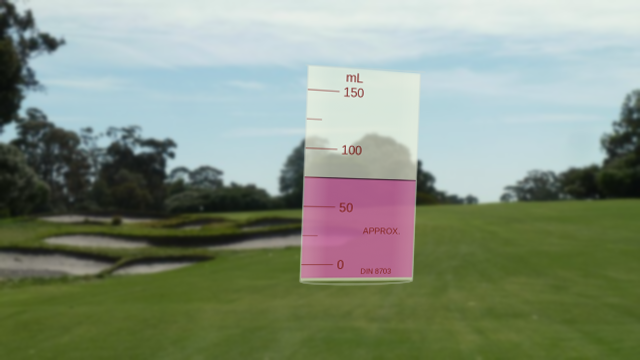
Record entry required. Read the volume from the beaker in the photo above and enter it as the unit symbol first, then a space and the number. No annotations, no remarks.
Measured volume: mL 75
